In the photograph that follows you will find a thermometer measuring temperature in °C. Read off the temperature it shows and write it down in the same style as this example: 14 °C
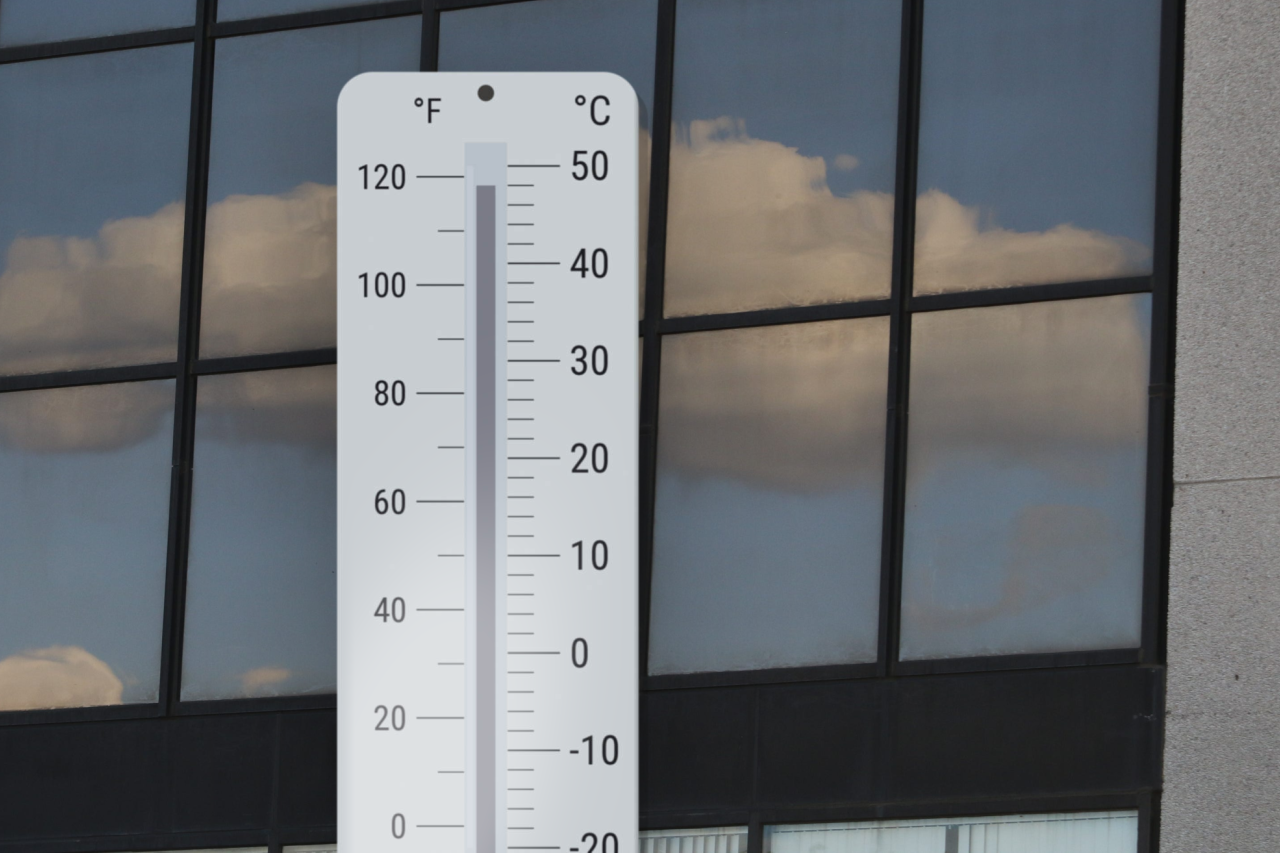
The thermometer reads 48 °C
